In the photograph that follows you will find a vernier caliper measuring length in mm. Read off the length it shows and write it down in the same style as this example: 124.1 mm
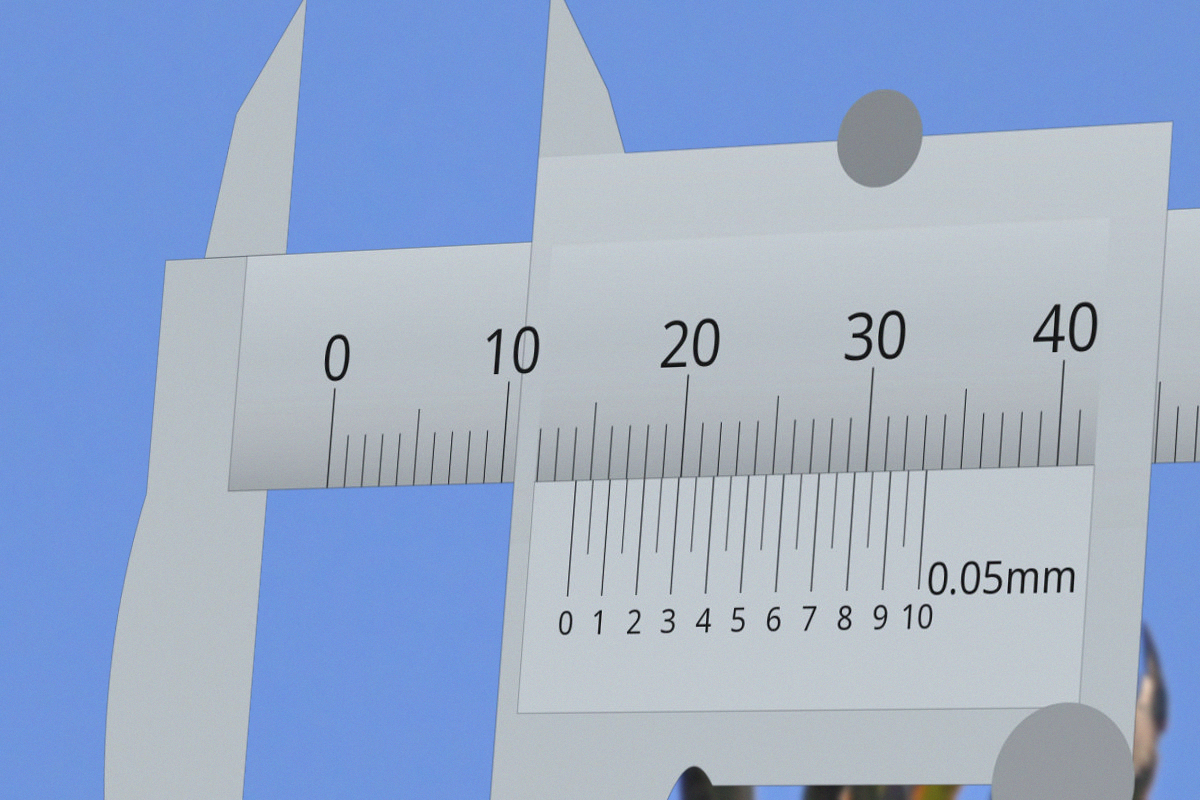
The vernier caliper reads 14.2 mm
